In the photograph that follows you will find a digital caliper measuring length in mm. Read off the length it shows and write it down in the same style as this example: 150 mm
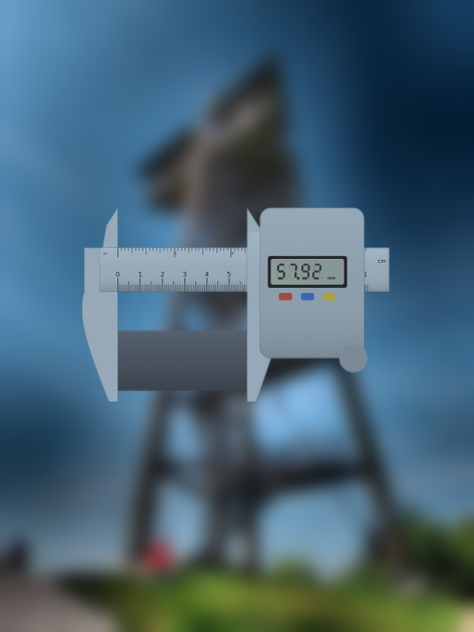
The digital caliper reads 57.92 mm
